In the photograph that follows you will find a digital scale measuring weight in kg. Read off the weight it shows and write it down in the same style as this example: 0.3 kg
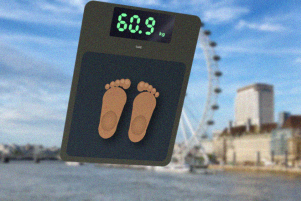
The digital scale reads 60.9 kg
